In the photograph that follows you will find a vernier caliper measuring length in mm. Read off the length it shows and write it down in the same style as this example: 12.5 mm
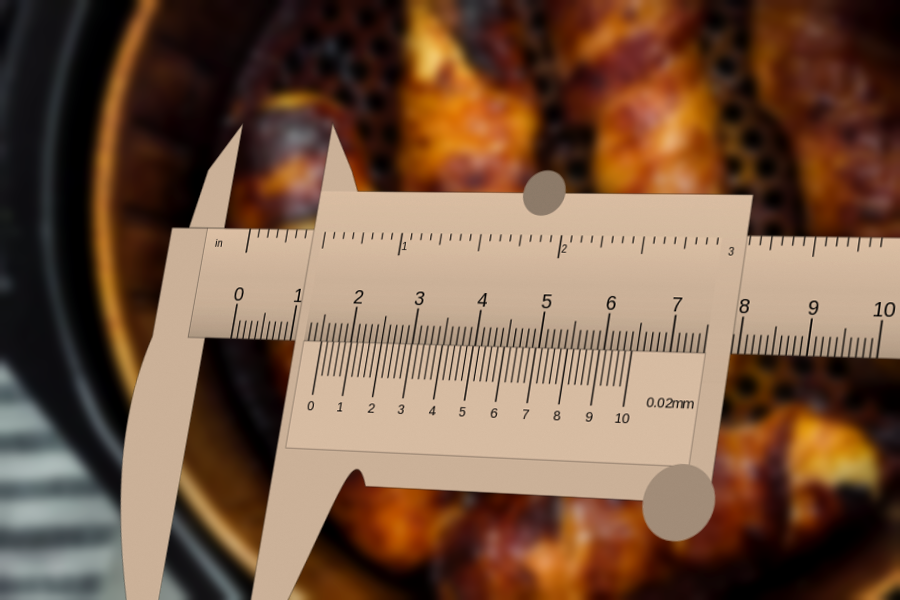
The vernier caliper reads 15.2 mm
